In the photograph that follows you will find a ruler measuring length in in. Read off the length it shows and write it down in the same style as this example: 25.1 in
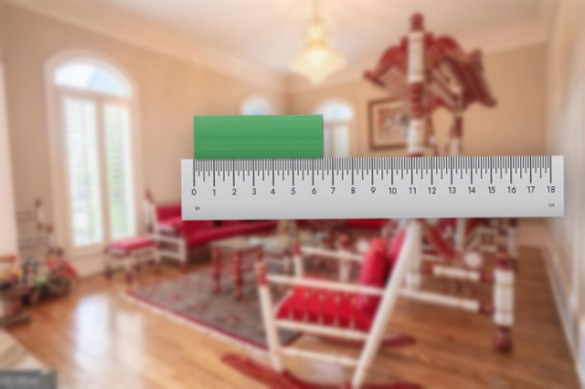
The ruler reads 6.5 in
